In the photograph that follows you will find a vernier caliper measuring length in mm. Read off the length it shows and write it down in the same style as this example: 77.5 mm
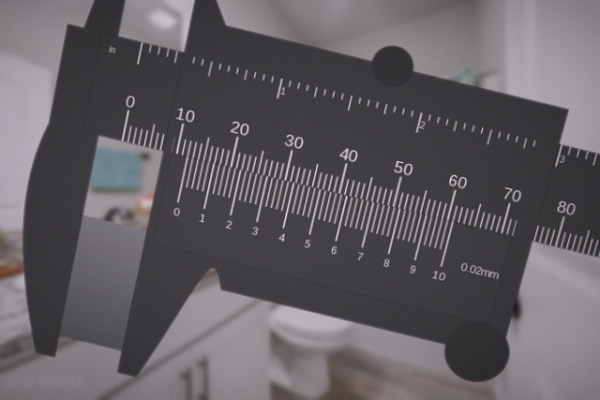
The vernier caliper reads 12.0 mm
